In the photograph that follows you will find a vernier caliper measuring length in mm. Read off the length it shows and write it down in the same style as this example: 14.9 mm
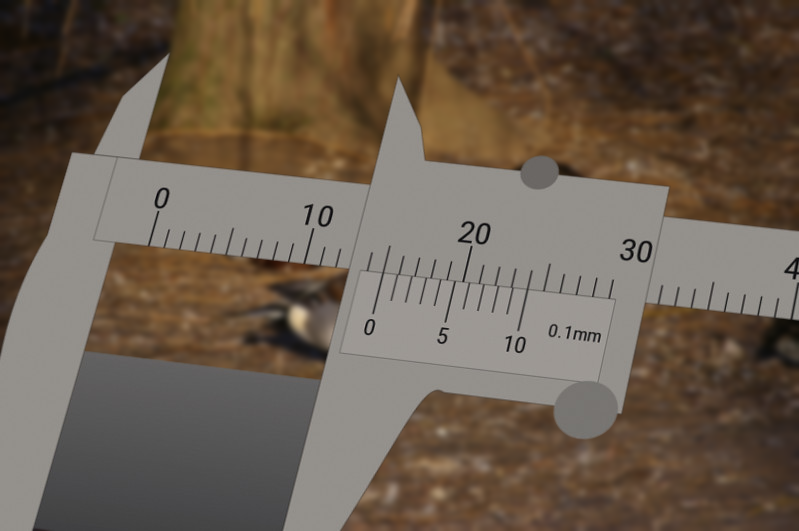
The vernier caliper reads 15.0 mm
